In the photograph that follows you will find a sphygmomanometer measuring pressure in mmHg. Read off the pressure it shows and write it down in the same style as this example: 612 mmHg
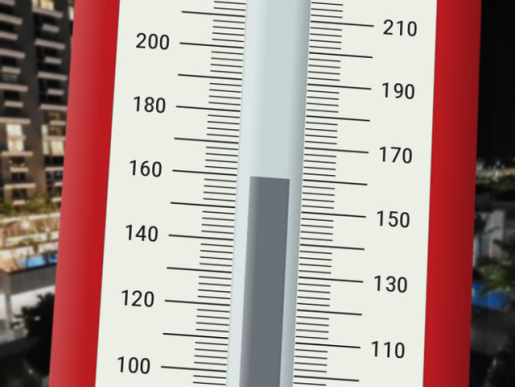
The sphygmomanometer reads 160 mmHg
